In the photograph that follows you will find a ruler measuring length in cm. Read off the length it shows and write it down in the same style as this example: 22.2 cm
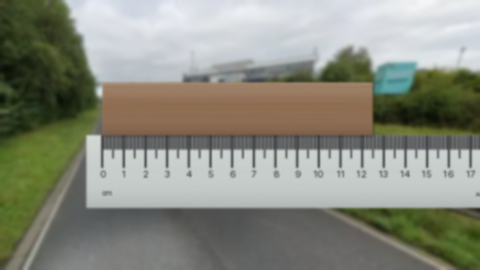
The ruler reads 12.5 cm
